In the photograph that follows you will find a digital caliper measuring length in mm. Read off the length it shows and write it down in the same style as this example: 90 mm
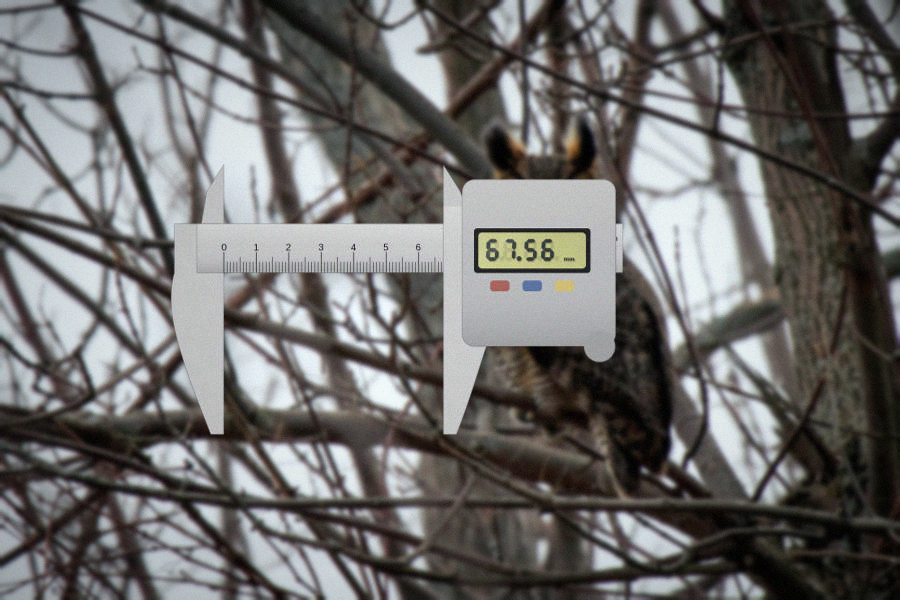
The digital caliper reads 67.56 mm
